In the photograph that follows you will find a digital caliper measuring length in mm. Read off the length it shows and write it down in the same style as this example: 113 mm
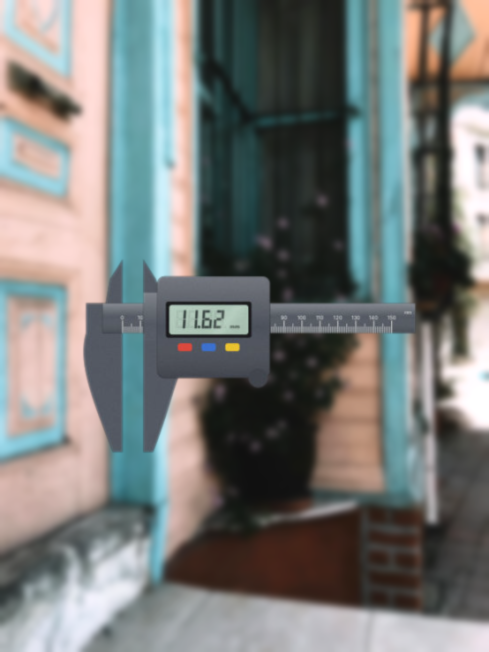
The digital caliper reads 11.62 mm
